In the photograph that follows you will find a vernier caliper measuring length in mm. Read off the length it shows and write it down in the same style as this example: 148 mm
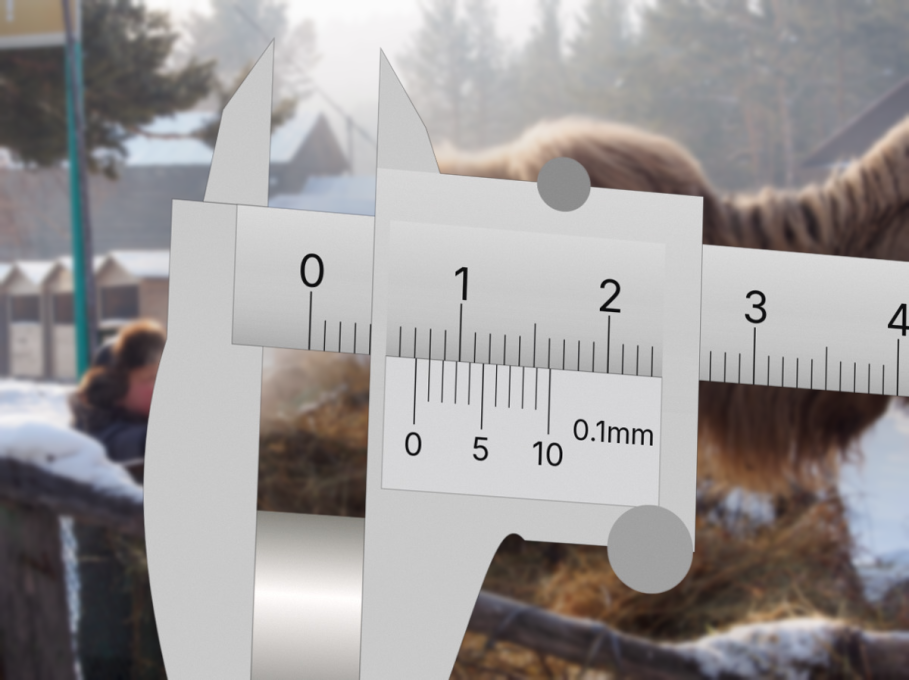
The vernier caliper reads 7.1 mm
